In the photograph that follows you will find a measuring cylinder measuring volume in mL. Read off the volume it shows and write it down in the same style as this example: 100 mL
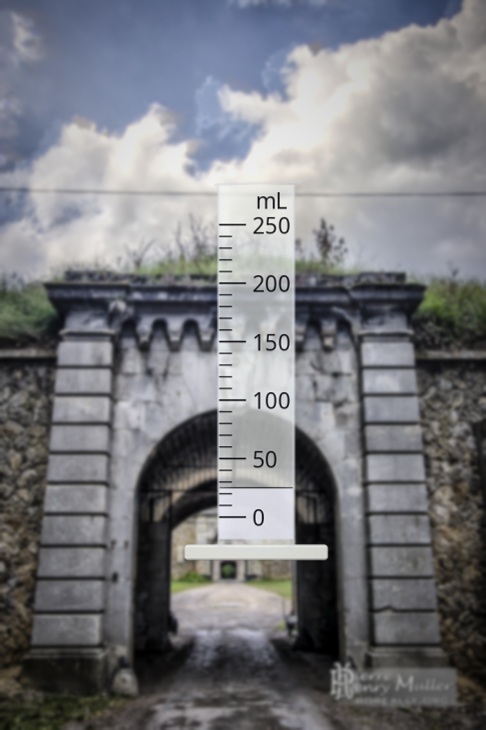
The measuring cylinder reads 25 mL
